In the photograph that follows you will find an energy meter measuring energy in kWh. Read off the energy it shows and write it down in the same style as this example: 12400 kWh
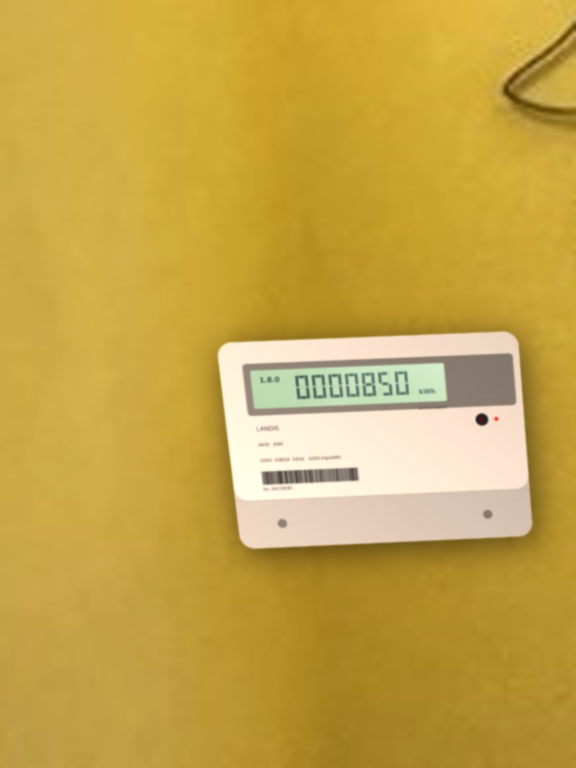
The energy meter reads 850 kWh
